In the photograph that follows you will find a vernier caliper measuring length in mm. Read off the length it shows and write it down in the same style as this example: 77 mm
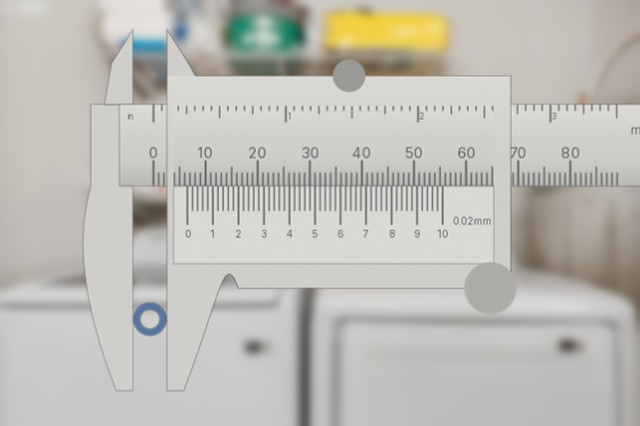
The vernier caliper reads 6.5 mm
